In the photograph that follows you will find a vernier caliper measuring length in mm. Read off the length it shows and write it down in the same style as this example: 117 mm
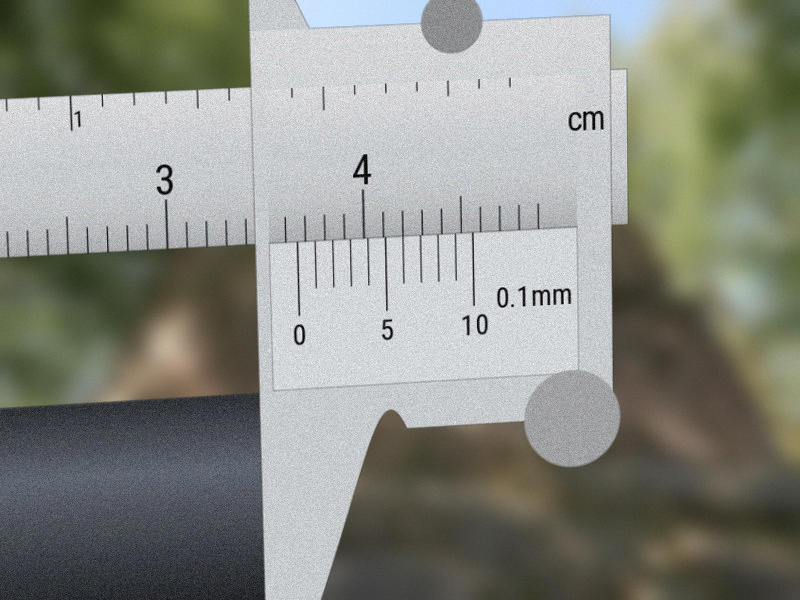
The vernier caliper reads 36.6 mm
